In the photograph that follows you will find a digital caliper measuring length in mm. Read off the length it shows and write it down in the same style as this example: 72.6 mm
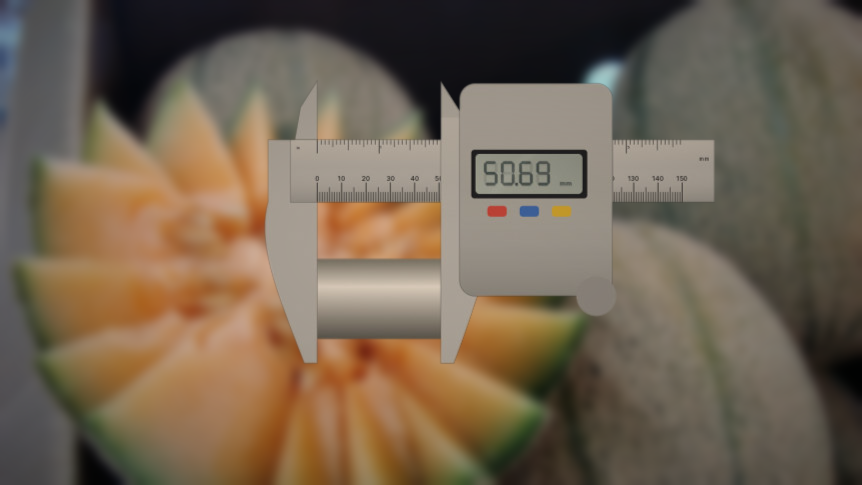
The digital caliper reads 50.69 mm
